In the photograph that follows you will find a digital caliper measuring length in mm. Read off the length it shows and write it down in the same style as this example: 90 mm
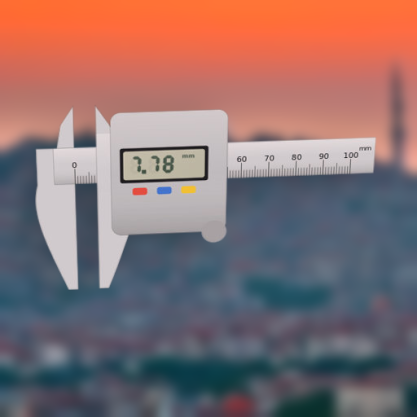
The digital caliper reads 7.78 mm
